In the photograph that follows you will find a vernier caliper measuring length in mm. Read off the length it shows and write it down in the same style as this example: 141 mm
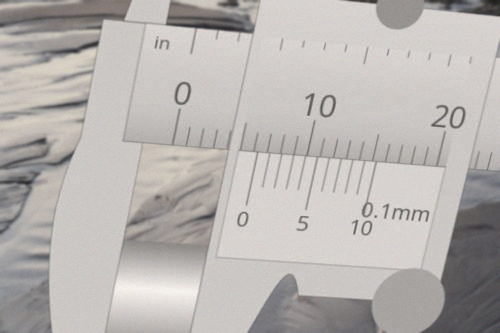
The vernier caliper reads 6.3 mm
